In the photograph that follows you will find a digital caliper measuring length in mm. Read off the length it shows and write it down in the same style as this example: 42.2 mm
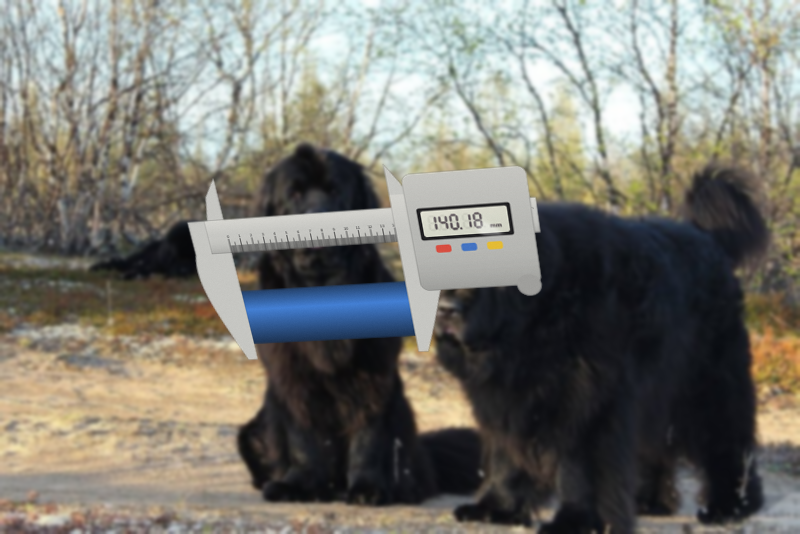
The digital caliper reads 140.18 mm
